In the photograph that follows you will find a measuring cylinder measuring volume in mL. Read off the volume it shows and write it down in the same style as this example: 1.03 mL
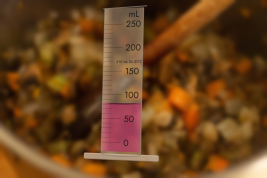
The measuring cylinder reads 80 mL
